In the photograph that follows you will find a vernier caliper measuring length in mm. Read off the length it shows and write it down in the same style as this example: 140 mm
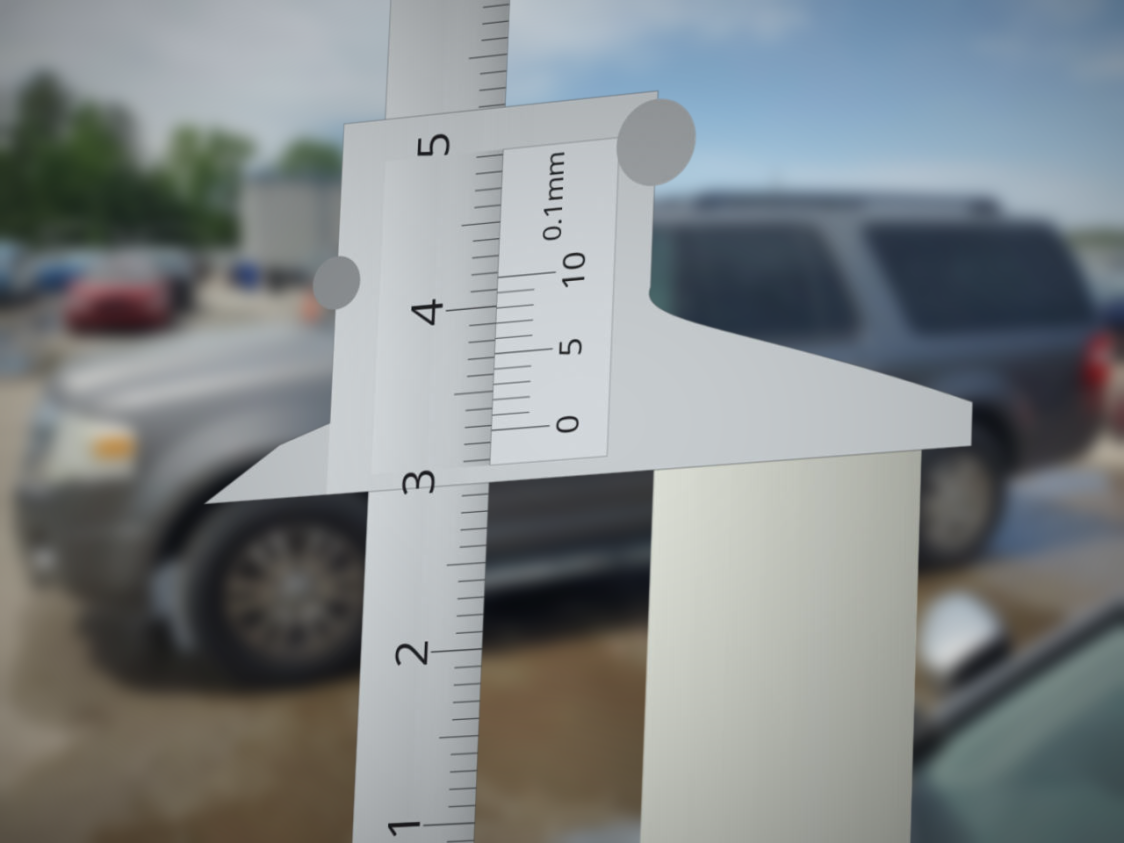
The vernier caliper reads 32.7 mm
